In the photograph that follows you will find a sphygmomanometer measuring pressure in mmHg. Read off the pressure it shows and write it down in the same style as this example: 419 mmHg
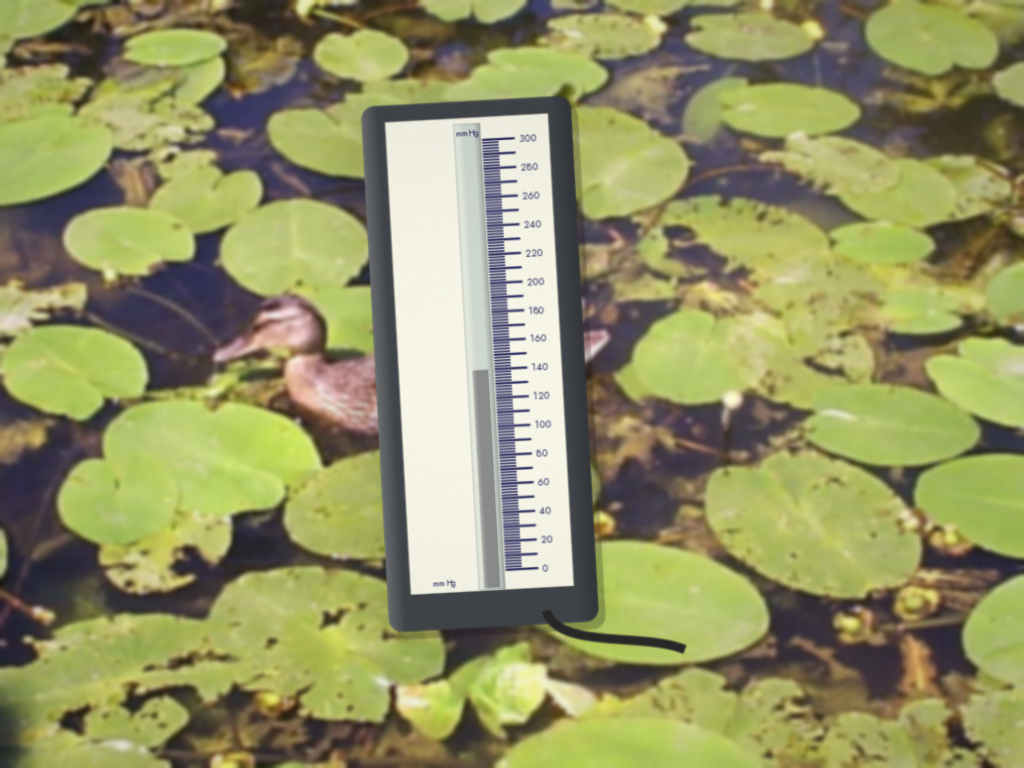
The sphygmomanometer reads 140 mmHg
